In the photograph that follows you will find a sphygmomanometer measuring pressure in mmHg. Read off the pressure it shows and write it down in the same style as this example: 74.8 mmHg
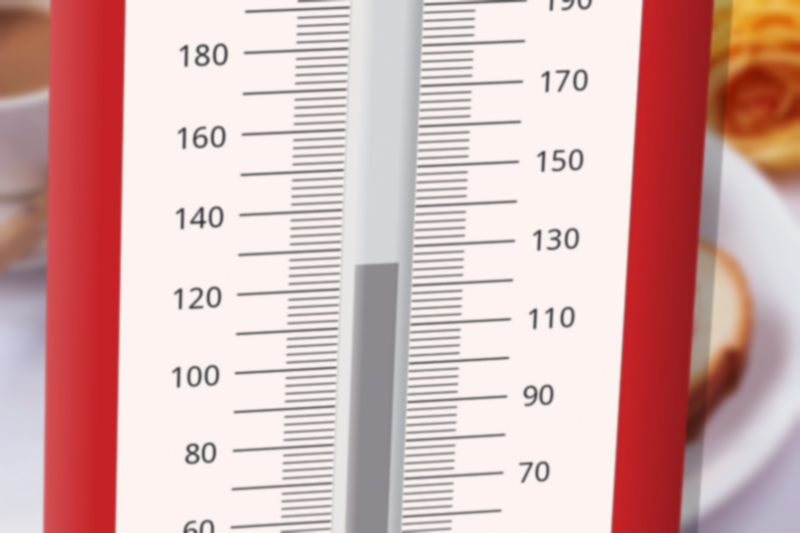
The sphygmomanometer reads 126 mmHg
